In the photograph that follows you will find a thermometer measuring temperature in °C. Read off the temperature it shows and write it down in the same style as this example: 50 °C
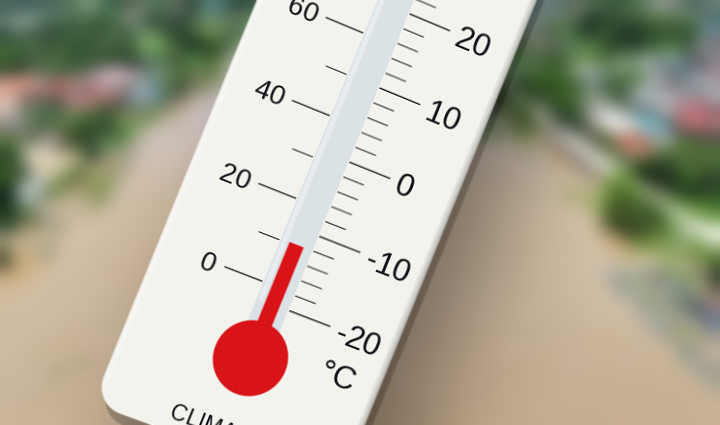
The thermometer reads -12 °C
